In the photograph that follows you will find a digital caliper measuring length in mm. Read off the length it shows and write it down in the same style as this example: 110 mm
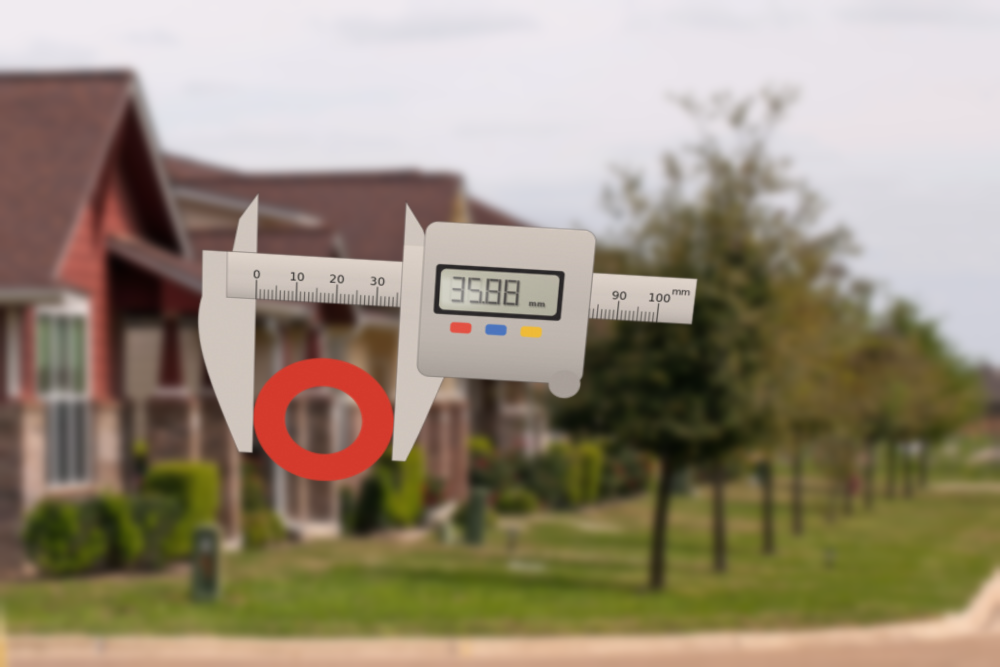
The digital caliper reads 35.88 mm
